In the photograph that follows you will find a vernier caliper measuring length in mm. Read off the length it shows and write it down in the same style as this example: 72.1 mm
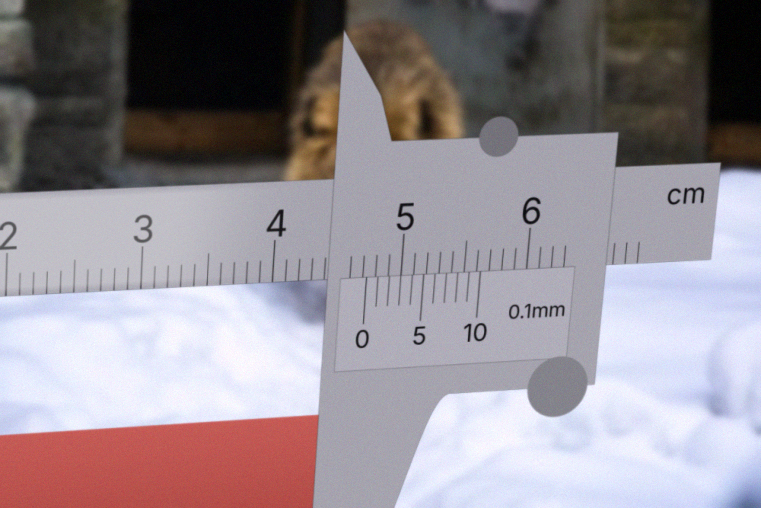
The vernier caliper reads 47.3 mm
